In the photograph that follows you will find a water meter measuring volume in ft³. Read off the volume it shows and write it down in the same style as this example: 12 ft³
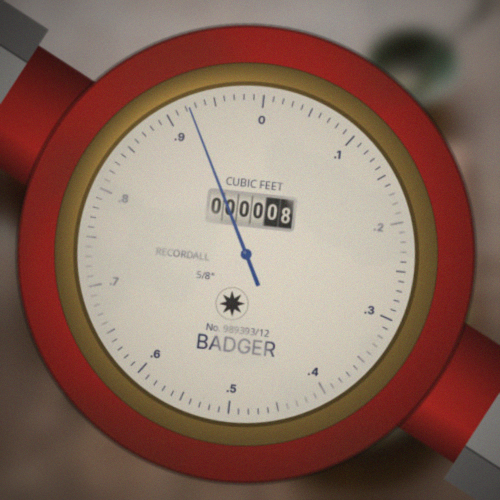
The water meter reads 7.92 ft³
